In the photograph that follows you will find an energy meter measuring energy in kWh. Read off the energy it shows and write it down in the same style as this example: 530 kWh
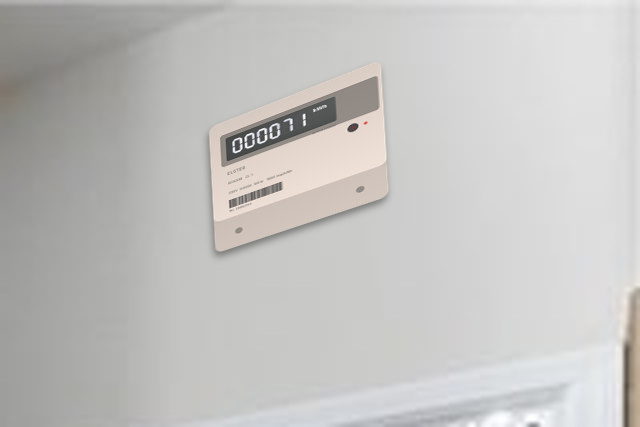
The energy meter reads 71 kWh
